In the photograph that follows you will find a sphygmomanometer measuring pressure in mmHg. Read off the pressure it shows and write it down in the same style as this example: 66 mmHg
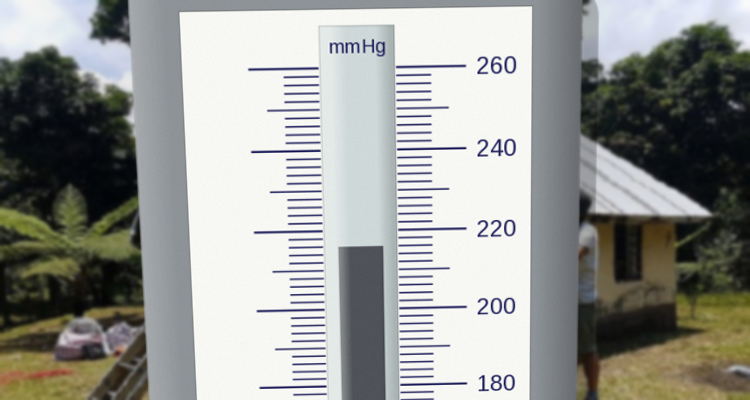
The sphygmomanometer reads 216 mmHg
